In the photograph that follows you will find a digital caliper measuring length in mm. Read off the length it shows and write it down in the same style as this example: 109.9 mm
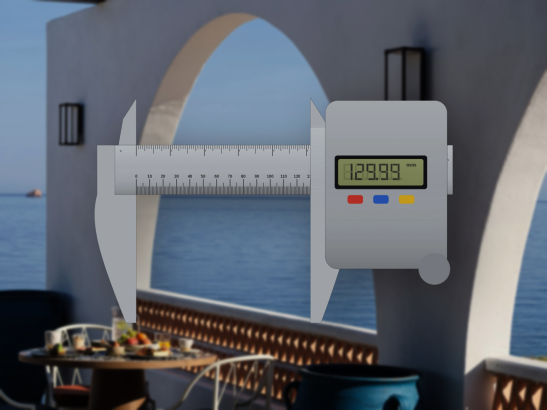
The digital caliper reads 129.99 mm
